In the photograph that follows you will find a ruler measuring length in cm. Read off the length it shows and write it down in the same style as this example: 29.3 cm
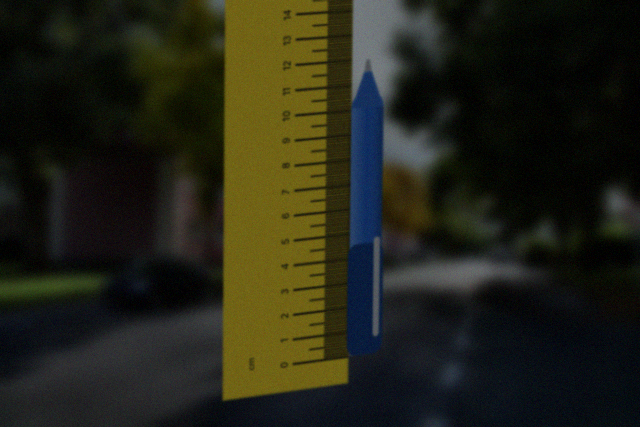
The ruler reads 12 cm
